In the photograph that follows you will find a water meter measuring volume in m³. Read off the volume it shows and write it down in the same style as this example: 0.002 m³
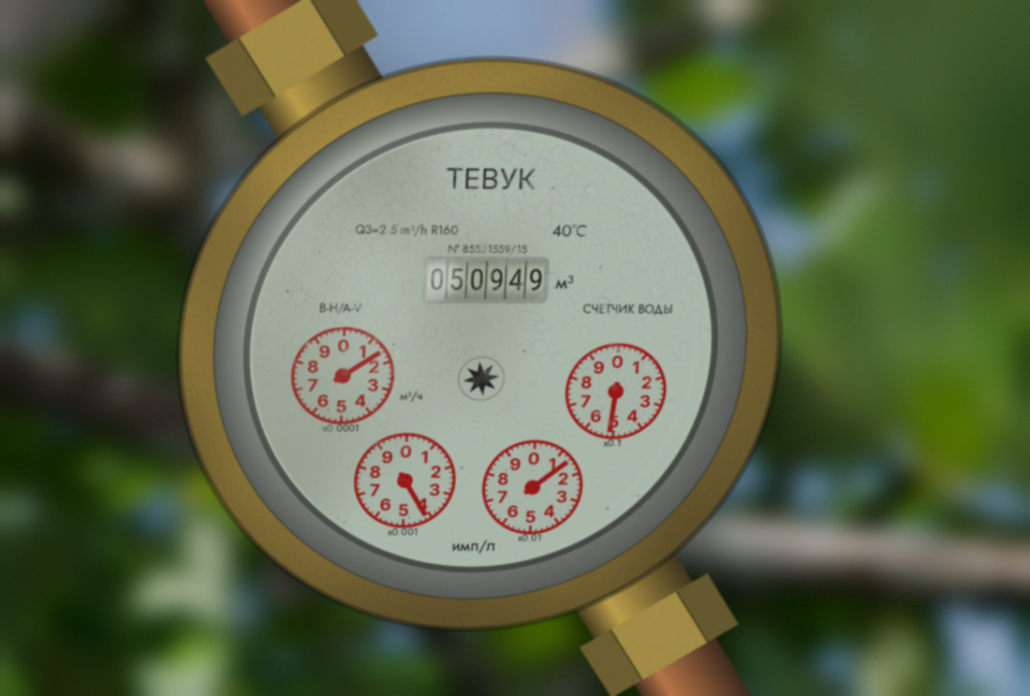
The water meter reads 50949.5141 m³
